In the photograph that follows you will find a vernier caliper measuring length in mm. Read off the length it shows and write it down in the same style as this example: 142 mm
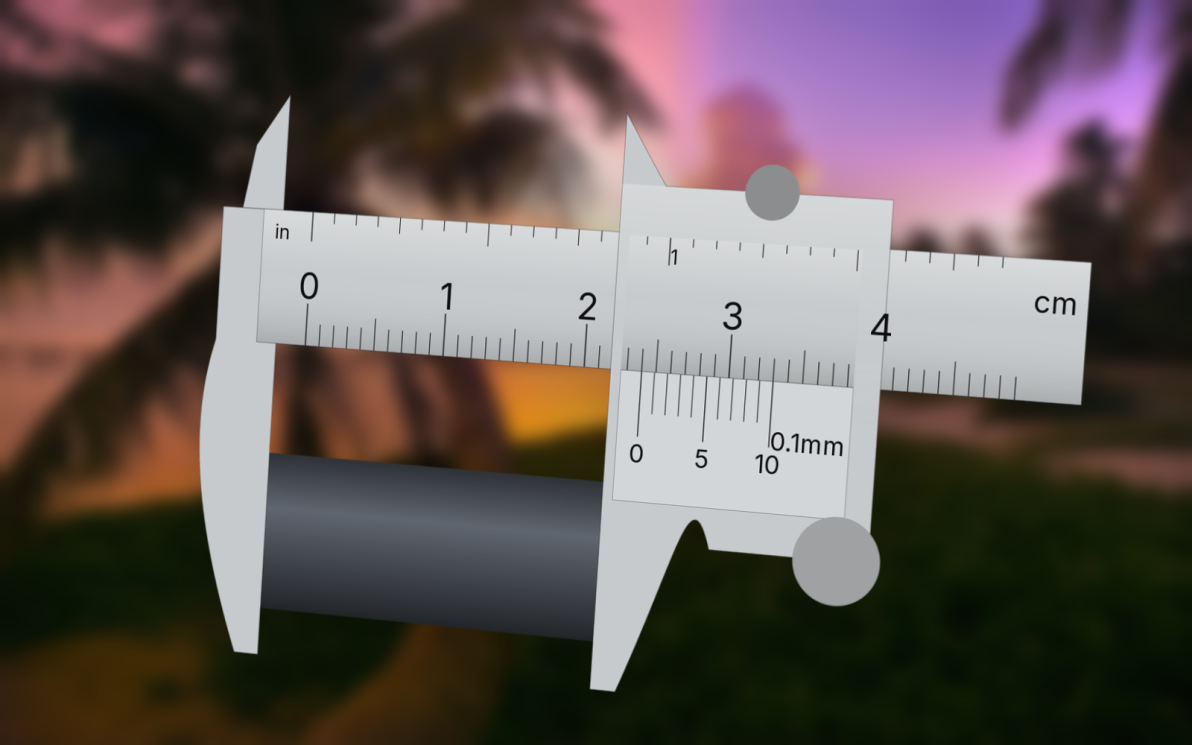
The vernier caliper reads 24.0 mm
